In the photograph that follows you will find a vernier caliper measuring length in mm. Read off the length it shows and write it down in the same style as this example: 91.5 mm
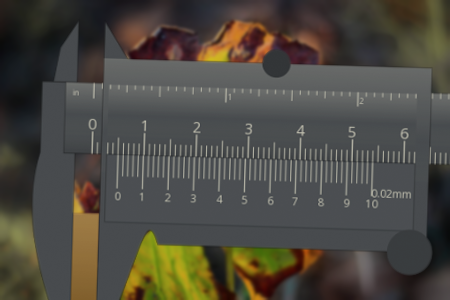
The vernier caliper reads 5.0 mm
